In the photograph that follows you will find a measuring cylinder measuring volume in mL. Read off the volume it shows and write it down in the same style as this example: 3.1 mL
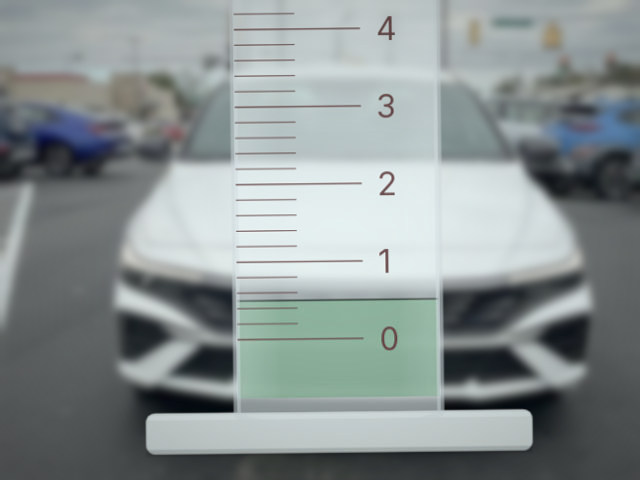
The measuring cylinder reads 0.5 mL
